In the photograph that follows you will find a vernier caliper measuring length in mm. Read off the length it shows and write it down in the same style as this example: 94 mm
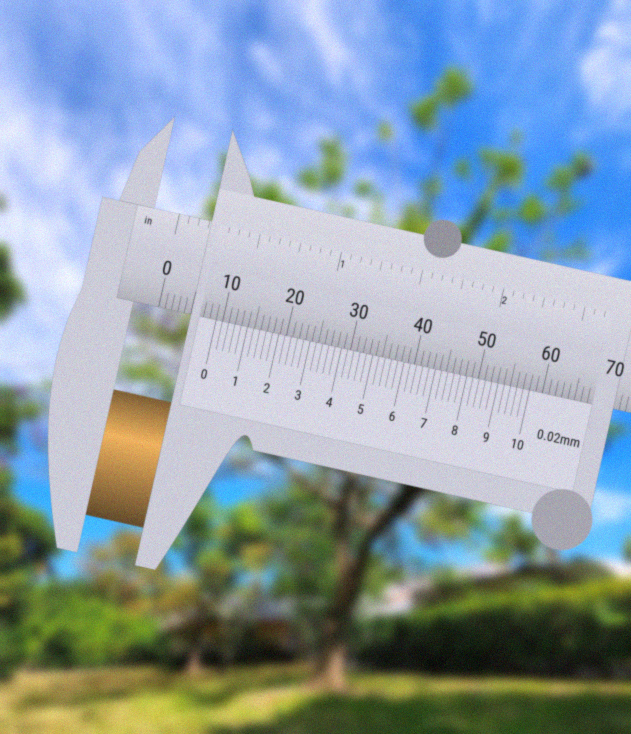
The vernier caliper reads 9.0 mm
